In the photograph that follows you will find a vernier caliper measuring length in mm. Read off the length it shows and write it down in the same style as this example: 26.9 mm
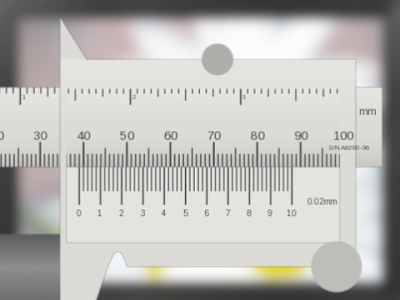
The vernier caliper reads 39.0 mm
